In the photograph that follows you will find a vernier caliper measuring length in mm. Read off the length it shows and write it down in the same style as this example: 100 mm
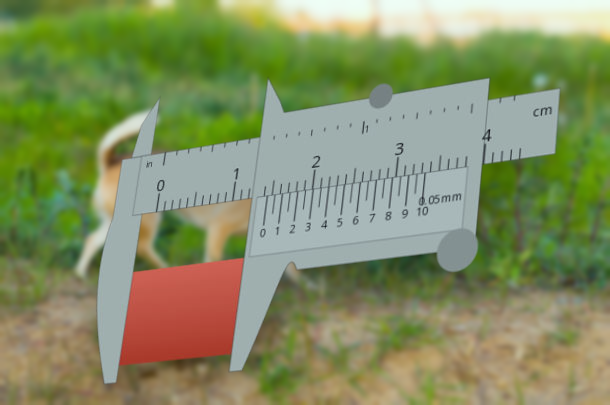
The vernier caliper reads 14.4 mm
